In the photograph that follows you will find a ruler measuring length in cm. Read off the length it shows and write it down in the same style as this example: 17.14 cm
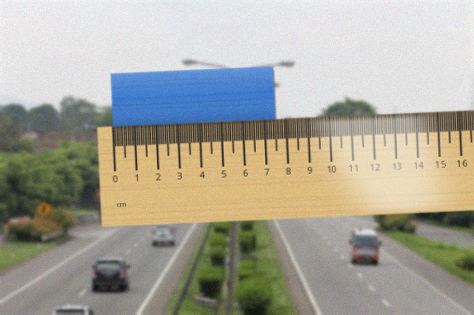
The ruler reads 7.5 cm
